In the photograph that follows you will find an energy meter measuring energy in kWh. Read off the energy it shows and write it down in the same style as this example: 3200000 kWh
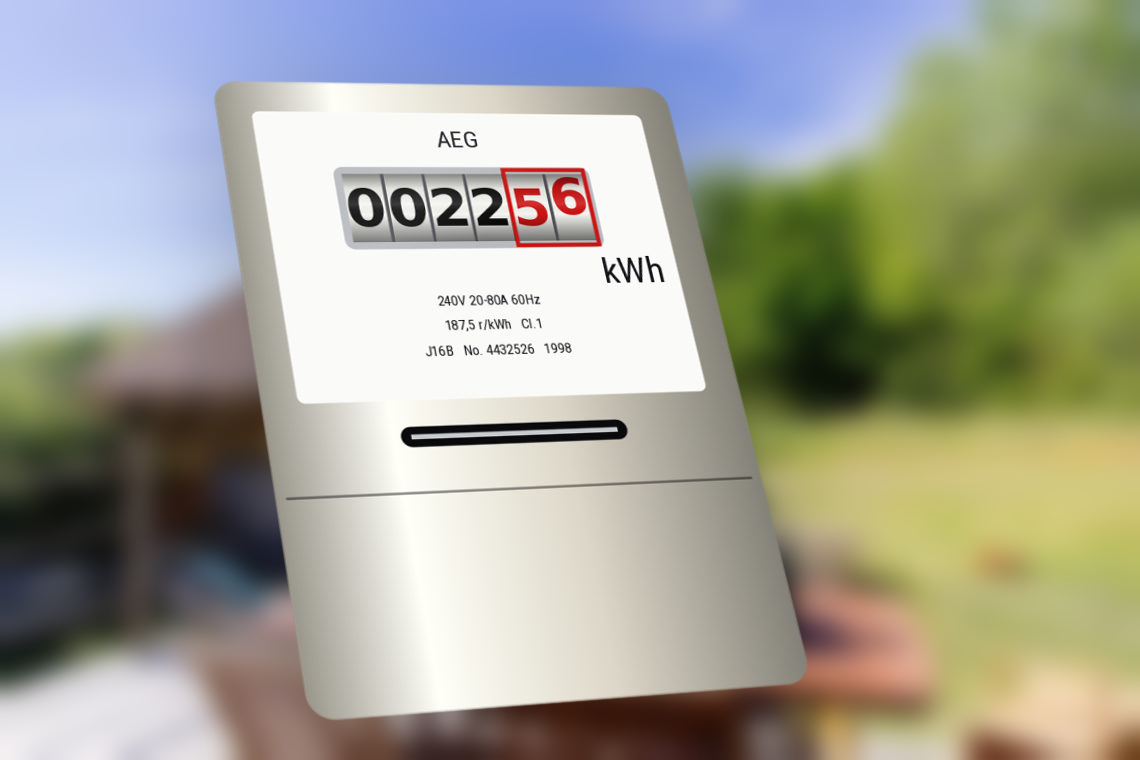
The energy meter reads 22.56 kWh
